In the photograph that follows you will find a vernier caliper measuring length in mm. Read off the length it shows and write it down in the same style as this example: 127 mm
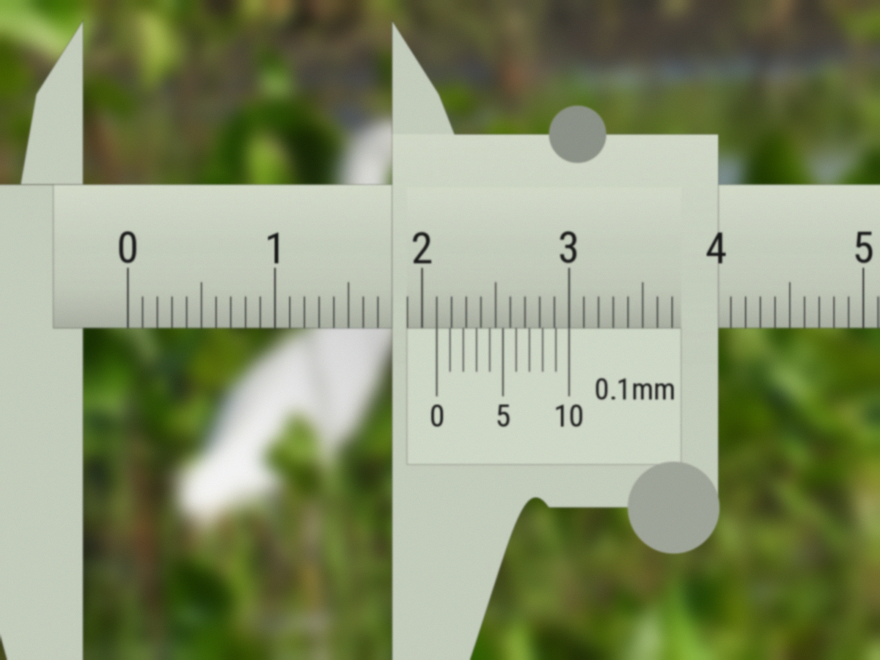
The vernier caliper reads 21.0 mm
